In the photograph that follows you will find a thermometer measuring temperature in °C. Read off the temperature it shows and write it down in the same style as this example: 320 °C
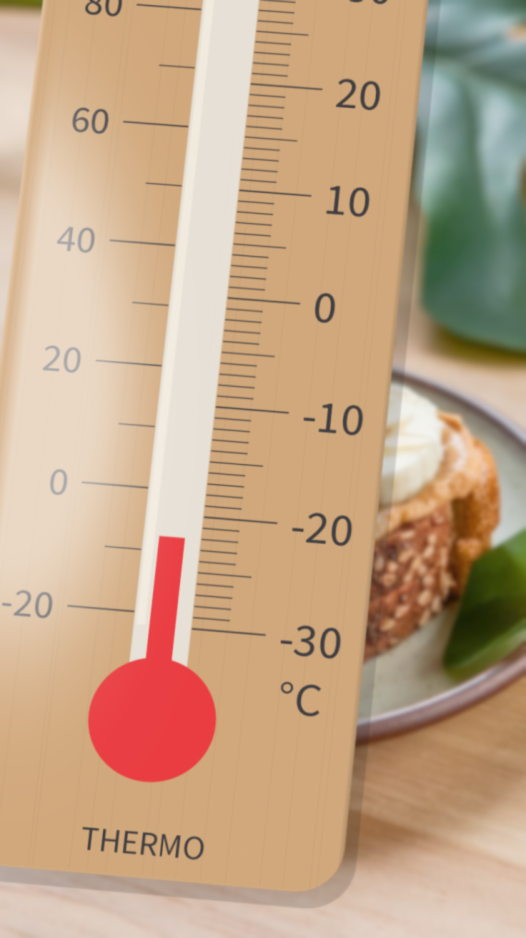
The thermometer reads -22 °C
